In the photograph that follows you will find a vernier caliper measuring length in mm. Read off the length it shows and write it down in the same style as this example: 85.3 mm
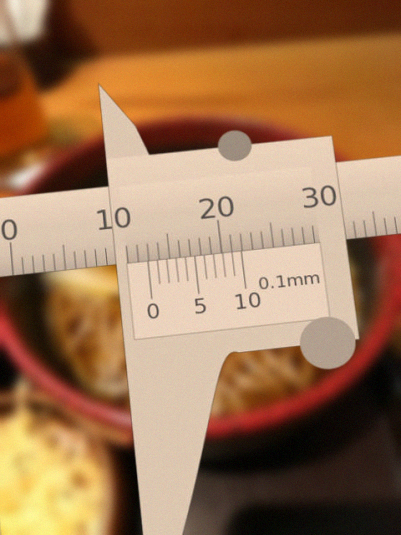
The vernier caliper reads 12.9 mm
